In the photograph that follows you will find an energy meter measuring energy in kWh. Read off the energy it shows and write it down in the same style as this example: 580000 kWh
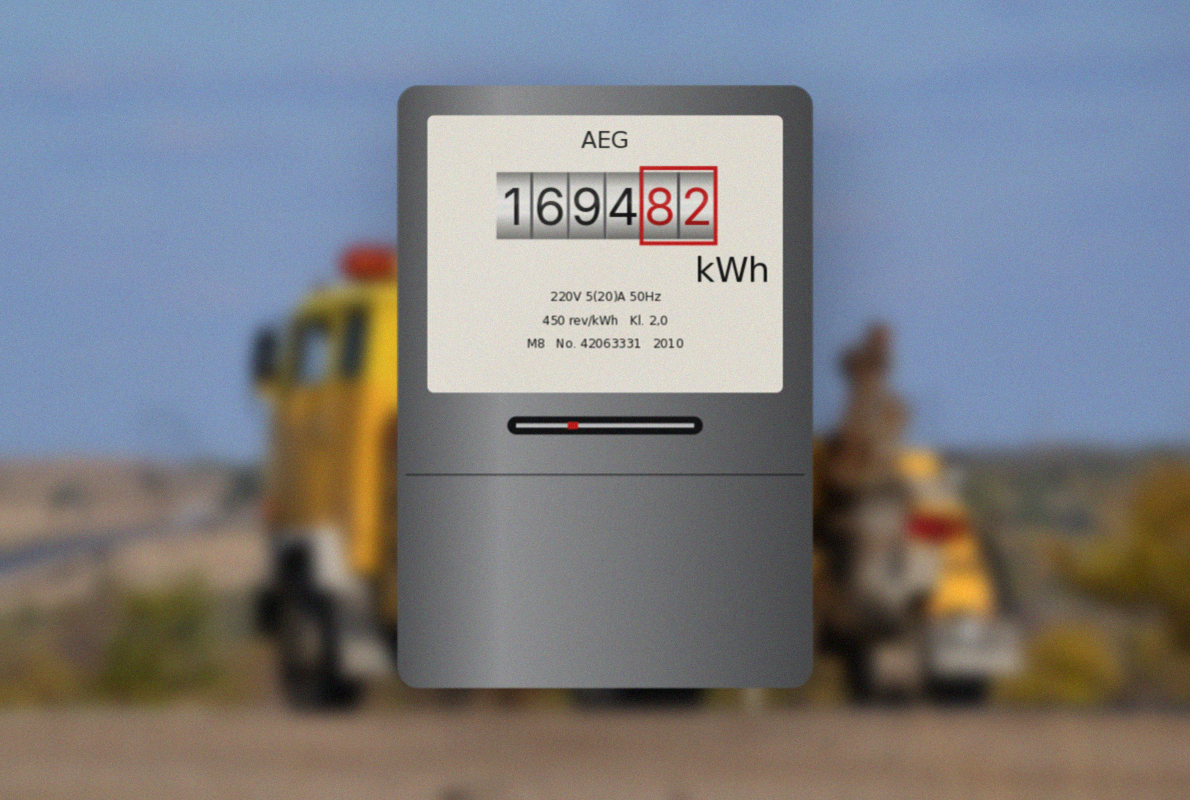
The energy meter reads 1694.82 kWh
